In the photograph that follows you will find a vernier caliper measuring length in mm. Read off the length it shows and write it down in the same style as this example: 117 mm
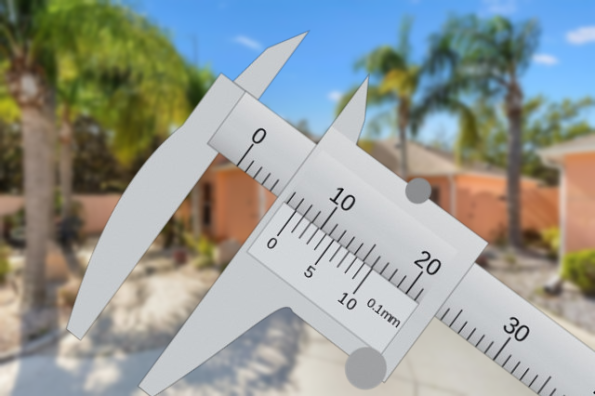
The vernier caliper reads 7.1 mm
